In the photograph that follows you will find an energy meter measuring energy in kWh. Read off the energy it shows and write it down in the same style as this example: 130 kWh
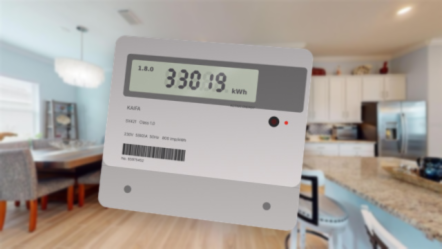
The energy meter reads 33019 kWh
